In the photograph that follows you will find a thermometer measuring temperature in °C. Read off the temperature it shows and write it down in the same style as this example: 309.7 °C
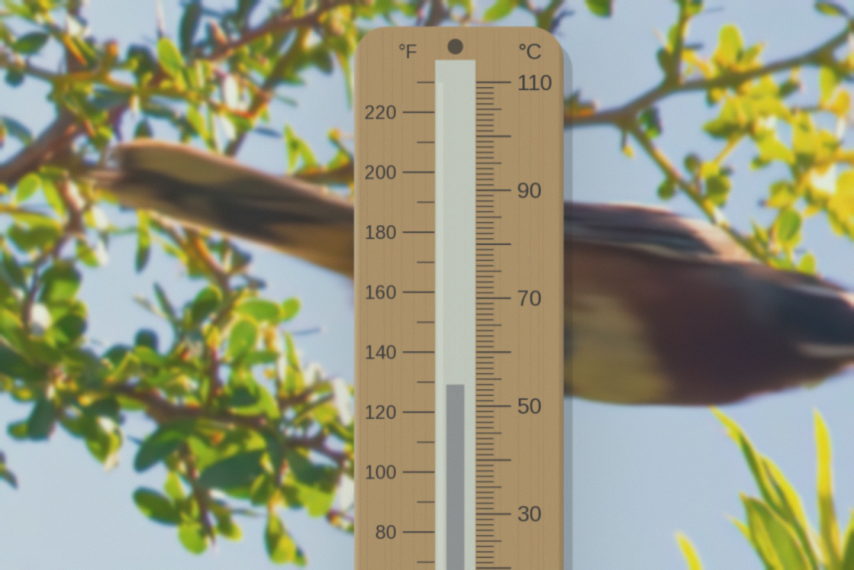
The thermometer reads 54 °C
